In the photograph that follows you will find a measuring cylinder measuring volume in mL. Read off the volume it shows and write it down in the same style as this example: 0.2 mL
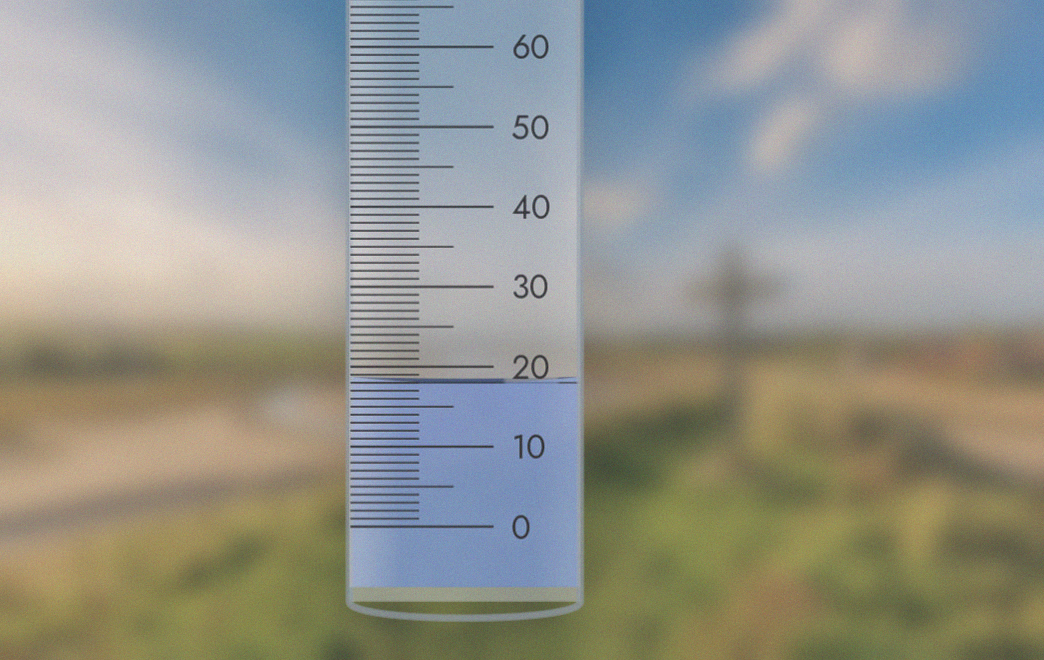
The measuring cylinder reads 18 mL
